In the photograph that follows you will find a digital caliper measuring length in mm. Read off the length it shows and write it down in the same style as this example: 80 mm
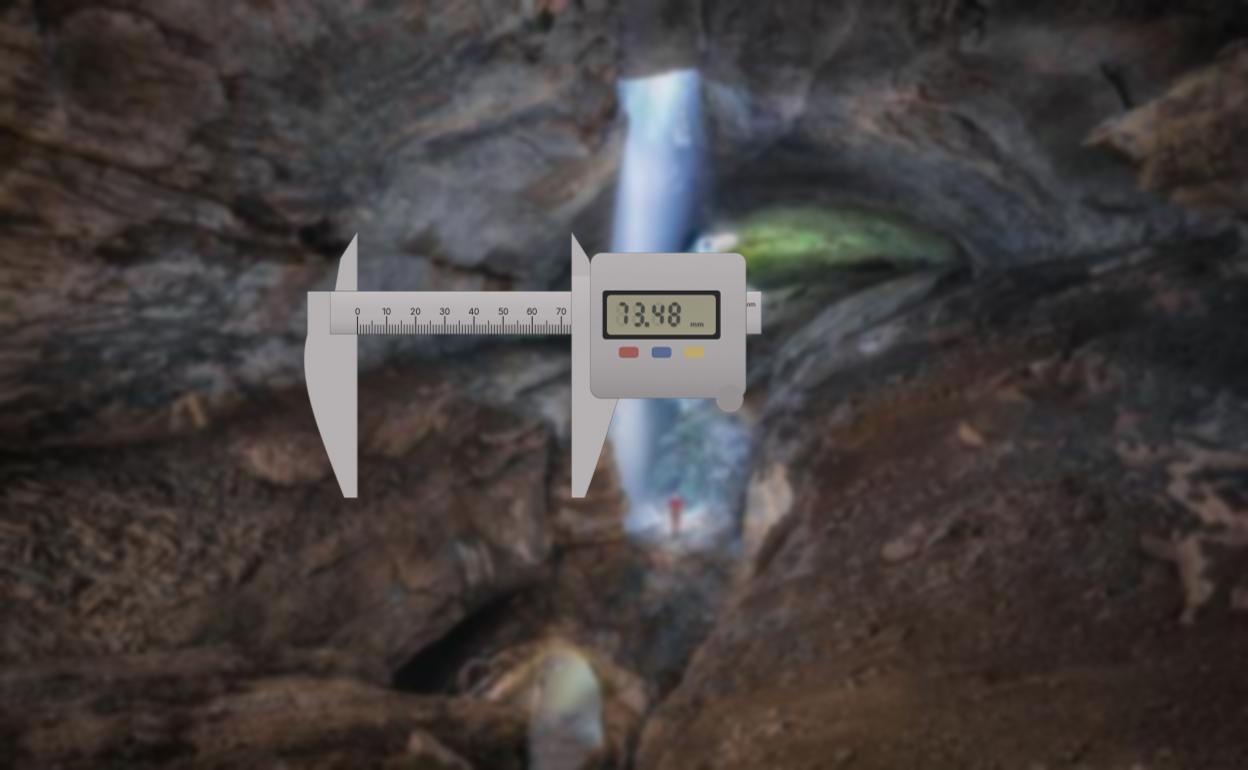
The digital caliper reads 73.48 mm
